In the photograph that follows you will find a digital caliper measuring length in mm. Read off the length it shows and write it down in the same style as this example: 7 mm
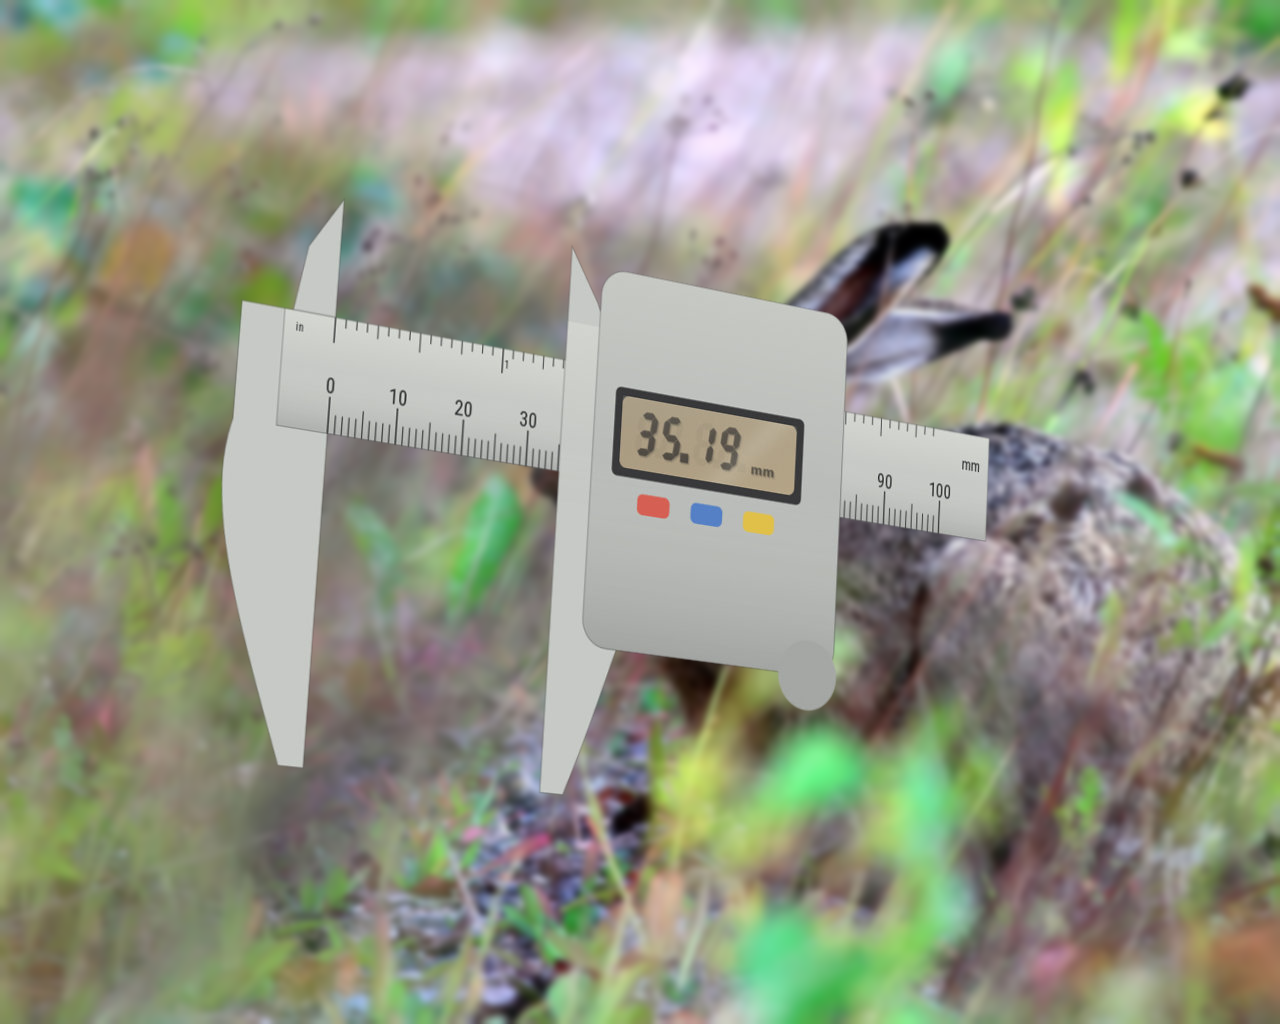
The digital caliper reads 35.19 mm
